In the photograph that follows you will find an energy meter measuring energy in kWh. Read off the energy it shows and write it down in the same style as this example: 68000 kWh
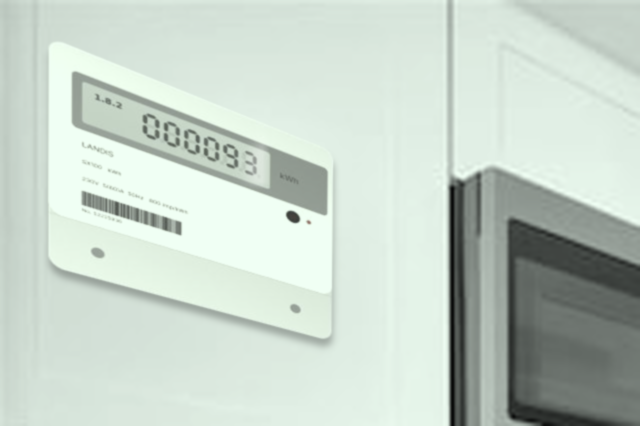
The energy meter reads 93 kWh
